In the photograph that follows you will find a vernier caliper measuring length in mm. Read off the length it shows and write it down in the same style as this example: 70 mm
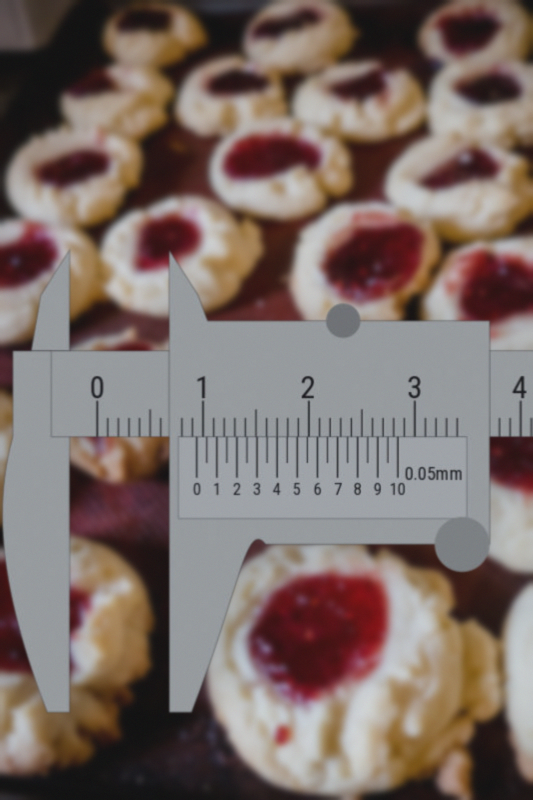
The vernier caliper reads 9.4 mm
